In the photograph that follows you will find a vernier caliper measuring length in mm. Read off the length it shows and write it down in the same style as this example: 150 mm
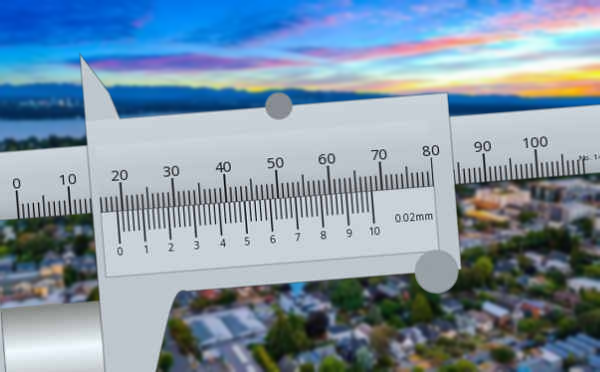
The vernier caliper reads 19.0 mm
